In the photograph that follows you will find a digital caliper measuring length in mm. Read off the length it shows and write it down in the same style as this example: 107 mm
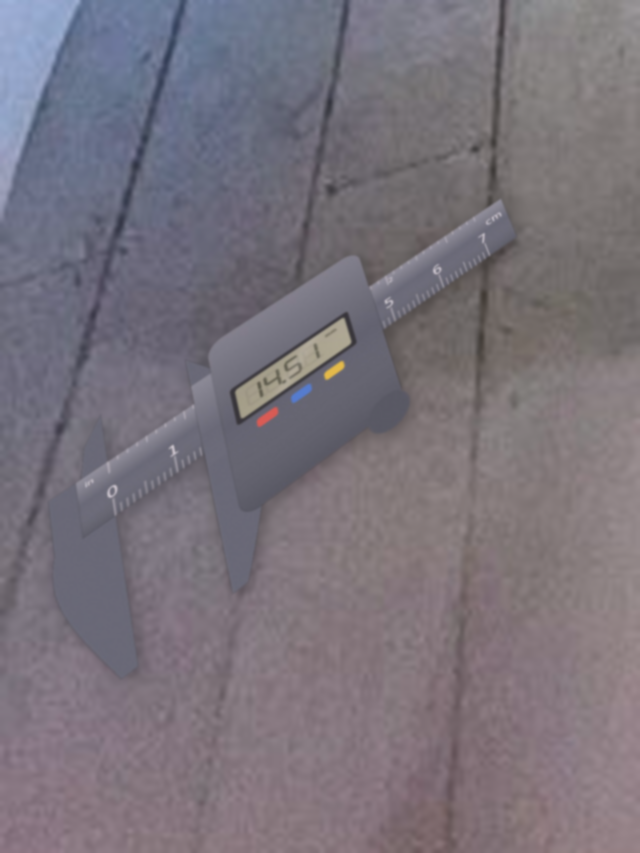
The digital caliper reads 14.51 mm
